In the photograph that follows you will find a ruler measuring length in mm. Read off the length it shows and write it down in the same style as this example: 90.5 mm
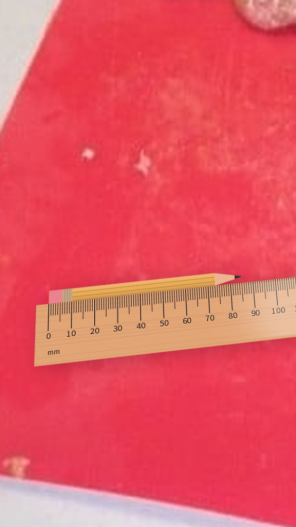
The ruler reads 85 mm
